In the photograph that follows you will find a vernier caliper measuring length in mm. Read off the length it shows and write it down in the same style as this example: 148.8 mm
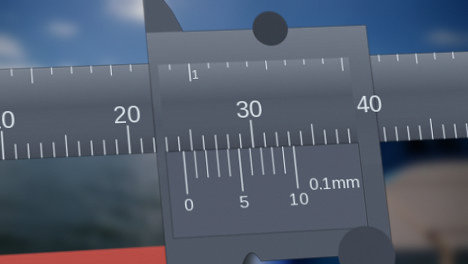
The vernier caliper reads 24.3 mm
